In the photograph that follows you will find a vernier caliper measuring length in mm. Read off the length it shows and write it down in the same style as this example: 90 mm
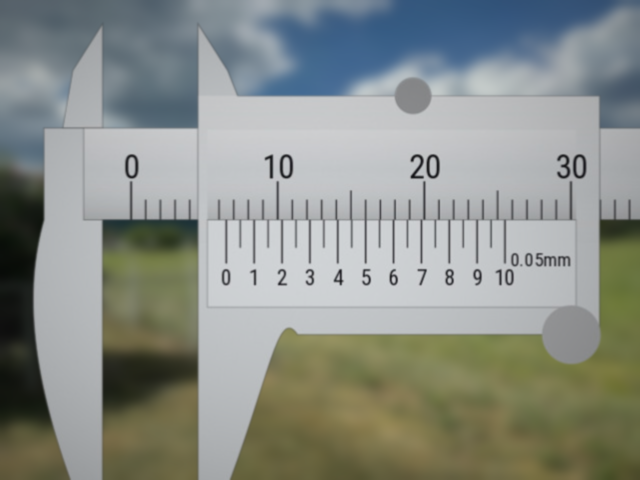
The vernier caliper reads 6.5 mm
